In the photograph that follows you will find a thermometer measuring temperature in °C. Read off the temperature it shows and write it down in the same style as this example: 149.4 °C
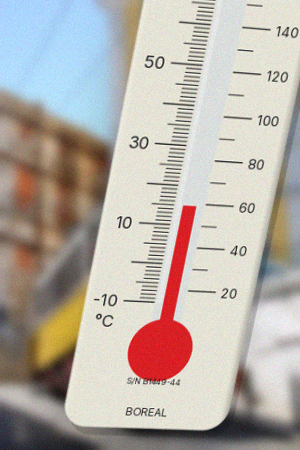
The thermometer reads 15 °C
